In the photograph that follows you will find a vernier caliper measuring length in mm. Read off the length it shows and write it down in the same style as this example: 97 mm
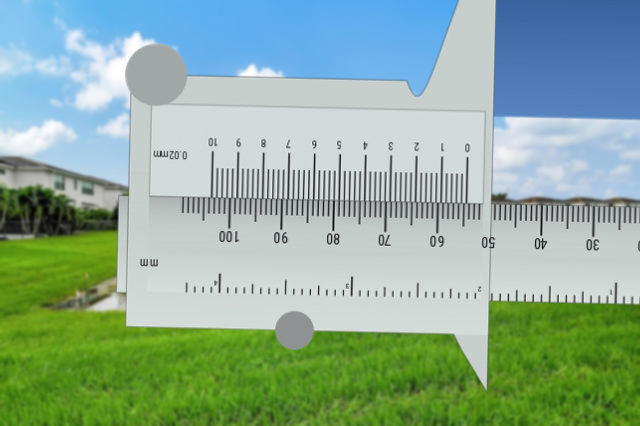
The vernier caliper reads 54.5 mm
